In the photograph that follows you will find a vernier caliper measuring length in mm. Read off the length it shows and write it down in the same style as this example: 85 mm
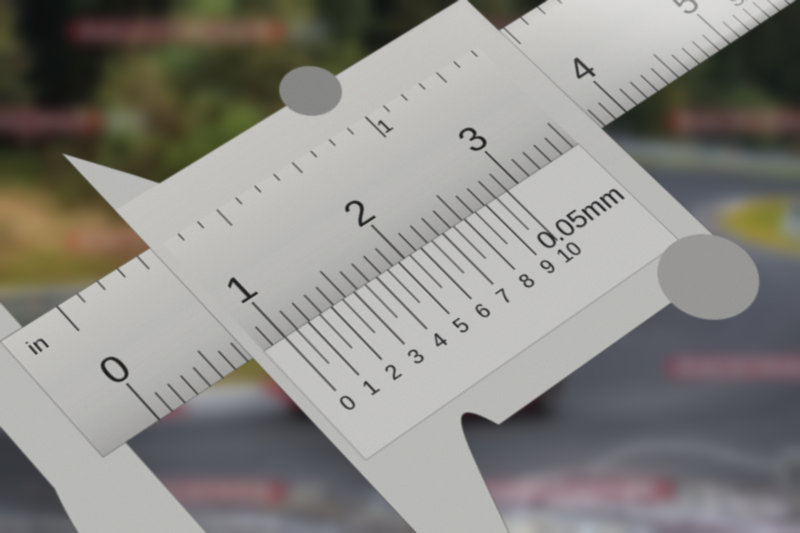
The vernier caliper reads 10.0 mm
